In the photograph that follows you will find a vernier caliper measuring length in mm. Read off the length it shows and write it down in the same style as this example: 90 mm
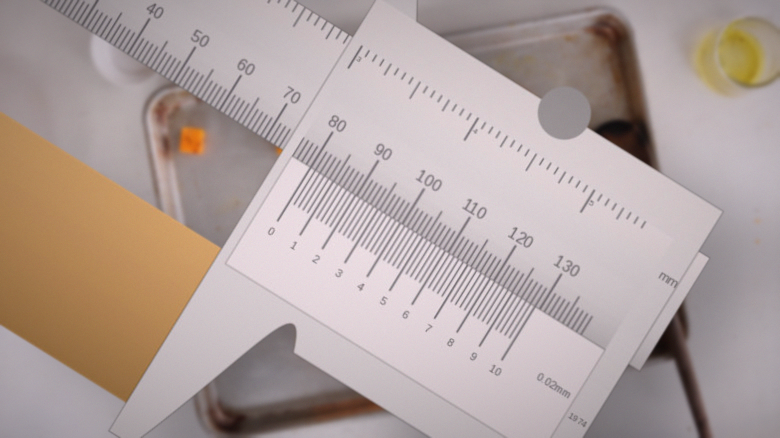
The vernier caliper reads 80.0 mm
